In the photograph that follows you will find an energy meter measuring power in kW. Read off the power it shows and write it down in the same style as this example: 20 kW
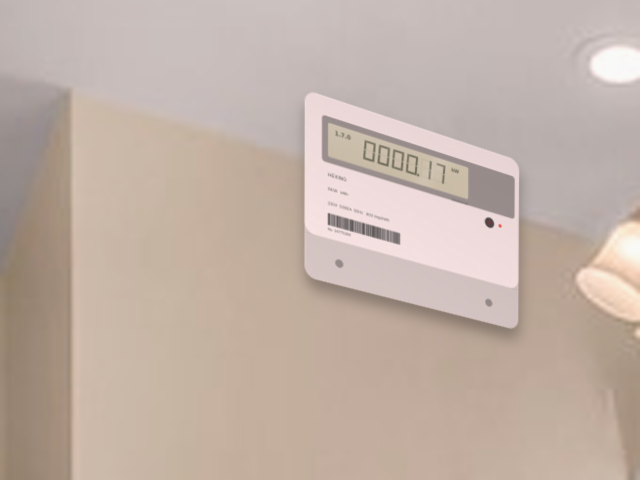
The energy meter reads 0.17 kW
